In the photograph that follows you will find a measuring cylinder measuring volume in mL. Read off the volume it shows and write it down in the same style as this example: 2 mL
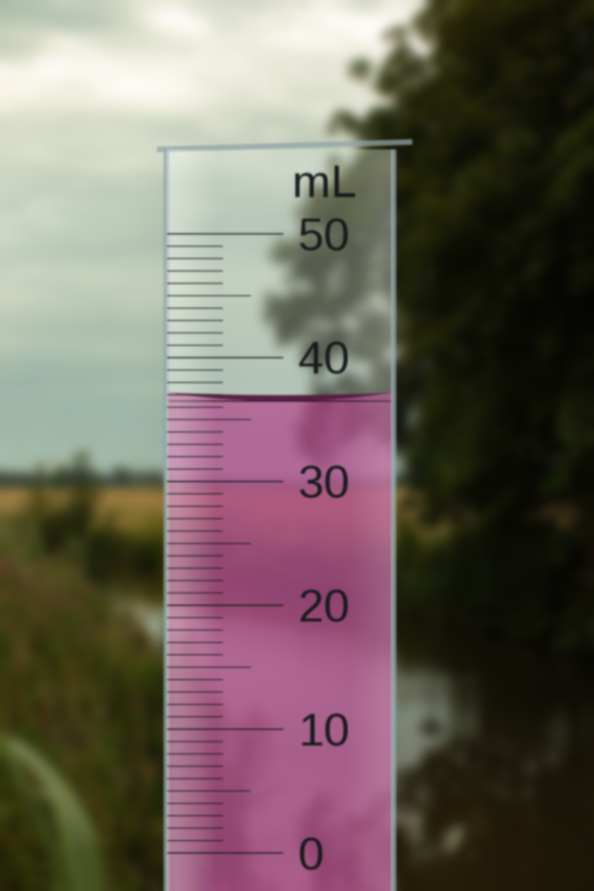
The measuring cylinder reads 36.5 mL
